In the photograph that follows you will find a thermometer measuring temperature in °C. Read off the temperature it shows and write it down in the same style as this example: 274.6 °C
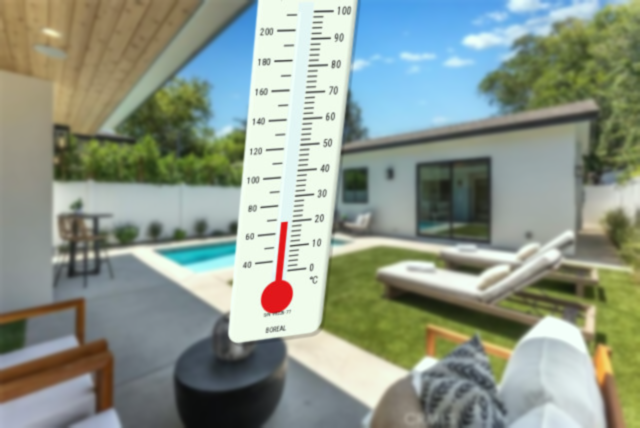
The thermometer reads 20 °C
